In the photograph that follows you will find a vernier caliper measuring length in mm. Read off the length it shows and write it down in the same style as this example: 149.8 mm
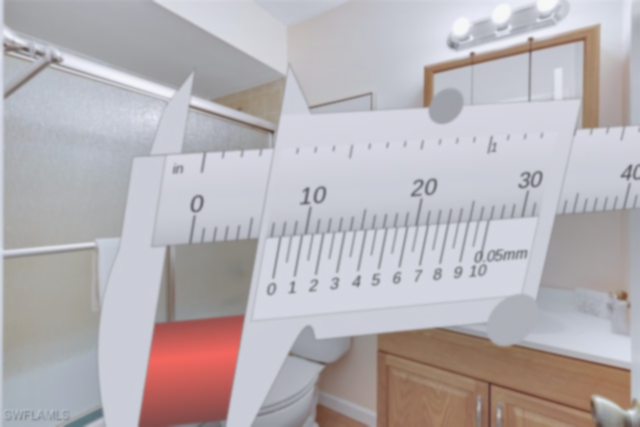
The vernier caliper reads 7.8 mm
